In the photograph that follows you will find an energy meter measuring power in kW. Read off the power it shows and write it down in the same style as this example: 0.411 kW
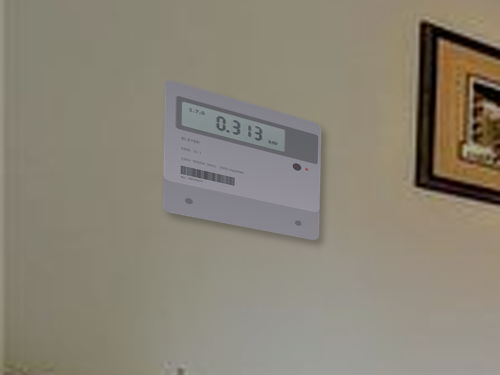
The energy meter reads 0.313 kW
